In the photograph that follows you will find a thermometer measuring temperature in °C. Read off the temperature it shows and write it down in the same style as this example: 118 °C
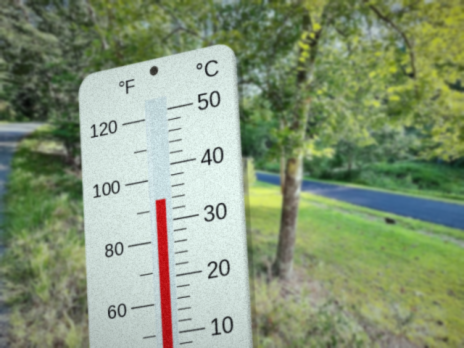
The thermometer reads 34 °C
